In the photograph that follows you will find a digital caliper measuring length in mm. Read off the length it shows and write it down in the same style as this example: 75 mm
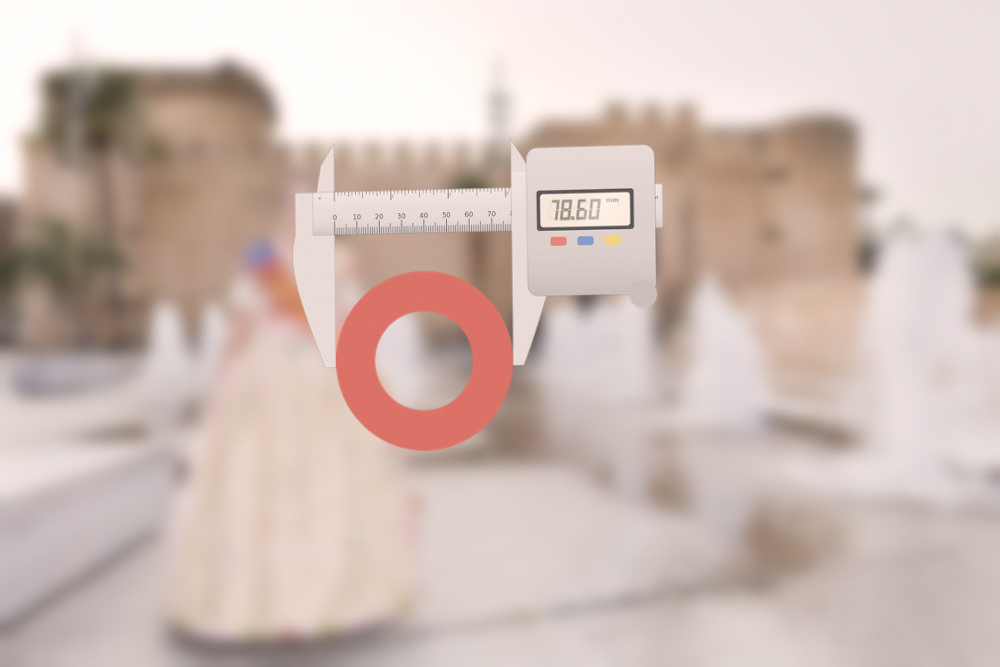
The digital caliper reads 78.60 mm
